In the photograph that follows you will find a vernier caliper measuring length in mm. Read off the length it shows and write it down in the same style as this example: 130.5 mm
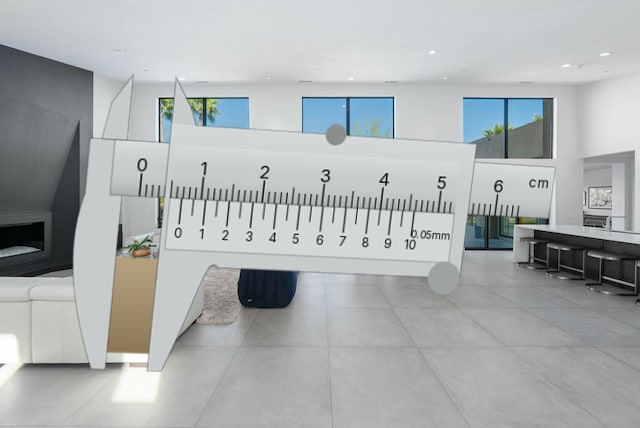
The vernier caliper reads 6.8 mm
